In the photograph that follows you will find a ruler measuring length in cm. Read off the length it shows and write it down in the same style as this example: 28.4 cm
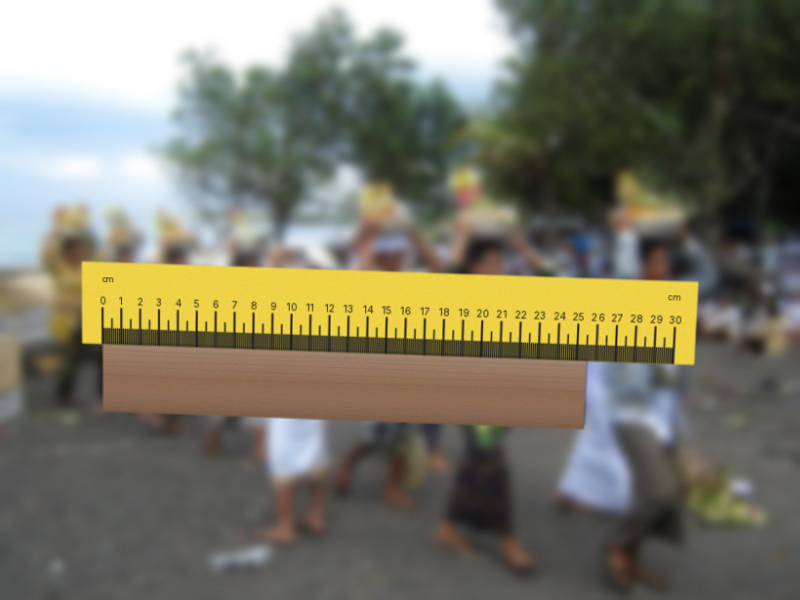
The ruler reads 25.5 cm
